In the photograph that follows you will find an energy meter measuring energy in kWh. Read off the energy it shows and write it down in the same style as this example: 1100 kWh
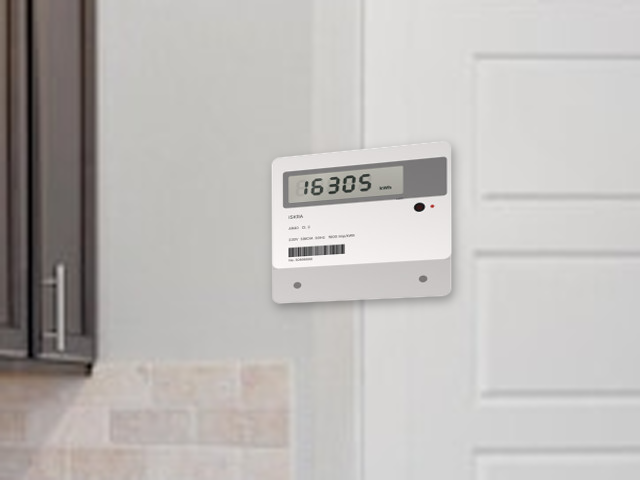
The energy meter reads 16305 kWh
